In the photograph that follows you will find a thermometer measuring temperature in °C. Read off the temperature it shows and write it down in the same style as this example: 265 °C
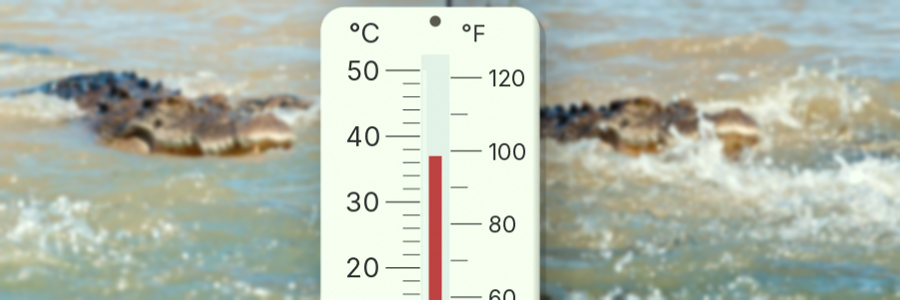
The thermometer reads 37 °C
